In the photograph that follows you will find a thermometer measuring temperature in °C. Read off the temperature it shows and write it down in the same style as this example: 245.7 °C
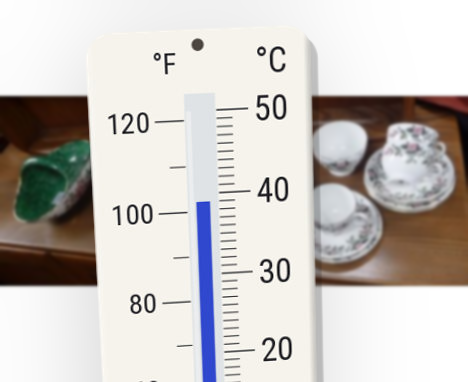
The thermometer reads 39 °C
